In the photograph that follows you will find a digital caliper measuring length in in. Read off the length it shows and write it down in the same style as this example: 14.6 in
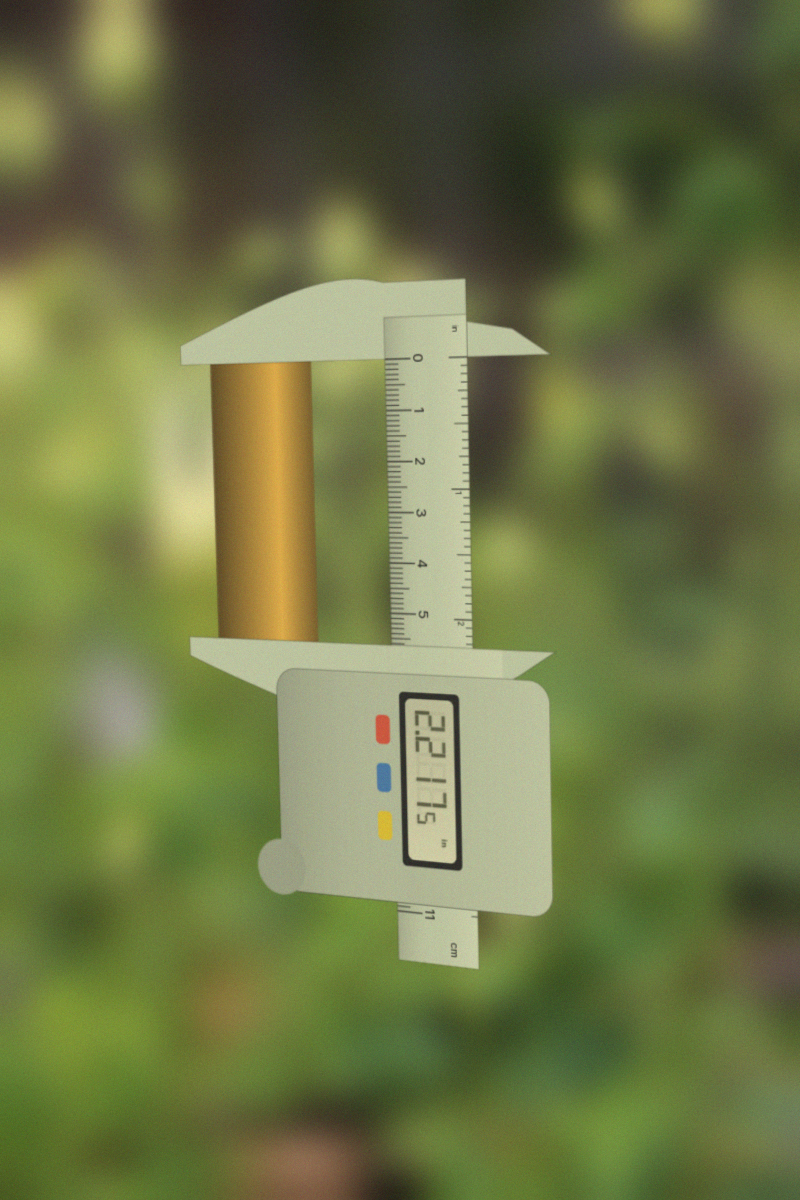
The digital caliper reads 2.2175 in
